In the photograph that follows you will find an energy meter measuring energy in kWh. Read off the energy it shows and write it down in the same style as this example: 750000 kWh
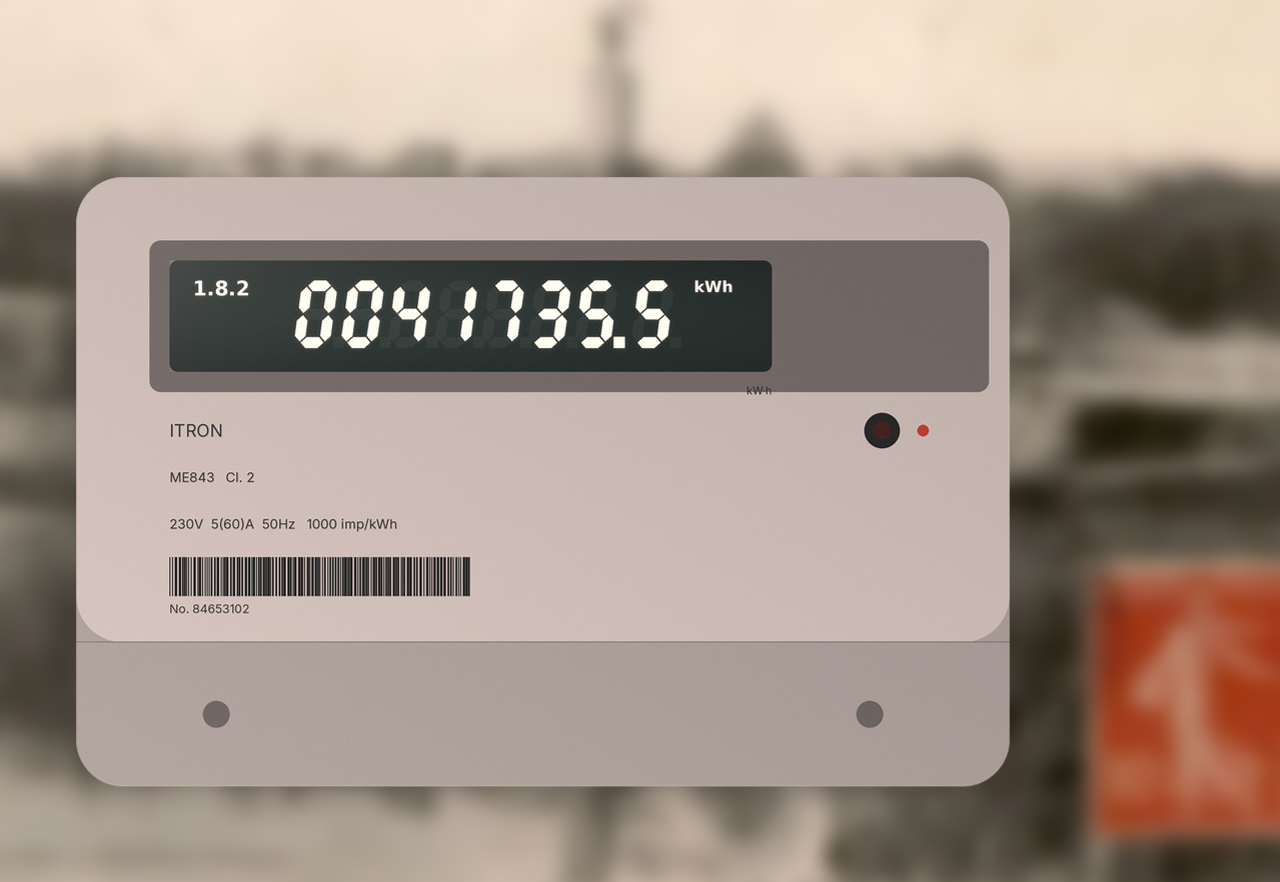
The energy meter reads 41735.5 kWh
